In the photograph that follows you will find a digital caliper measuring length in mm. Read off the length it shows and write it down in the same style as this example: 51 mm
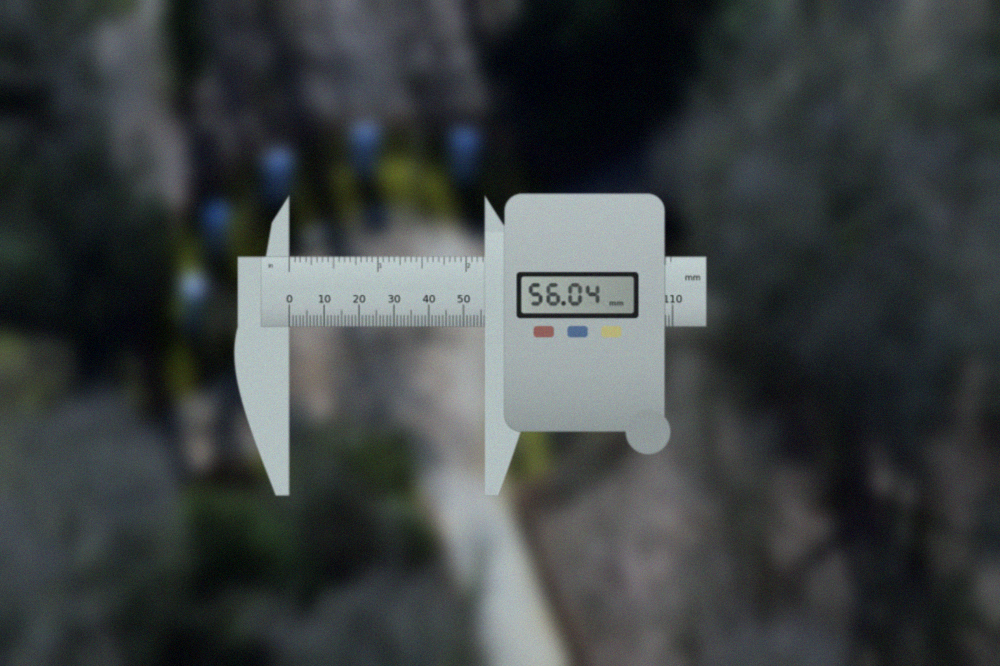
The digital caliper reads 56.04 mm
